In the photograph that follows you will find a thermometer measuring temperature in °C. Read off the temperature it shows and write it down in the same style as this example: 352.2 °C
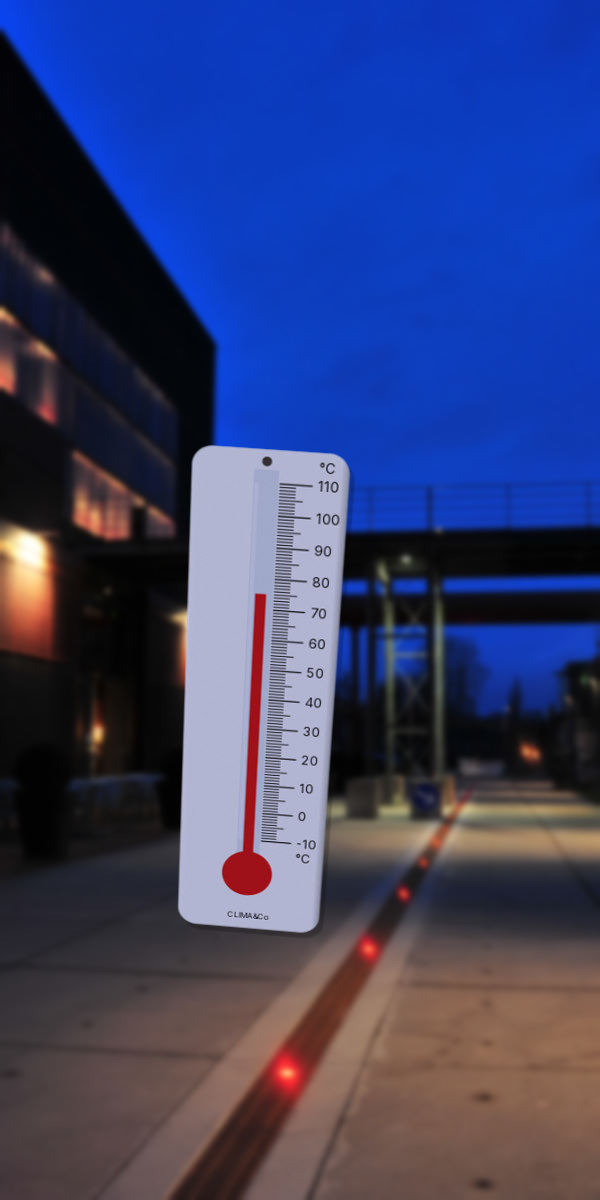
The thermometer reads 75 °C
